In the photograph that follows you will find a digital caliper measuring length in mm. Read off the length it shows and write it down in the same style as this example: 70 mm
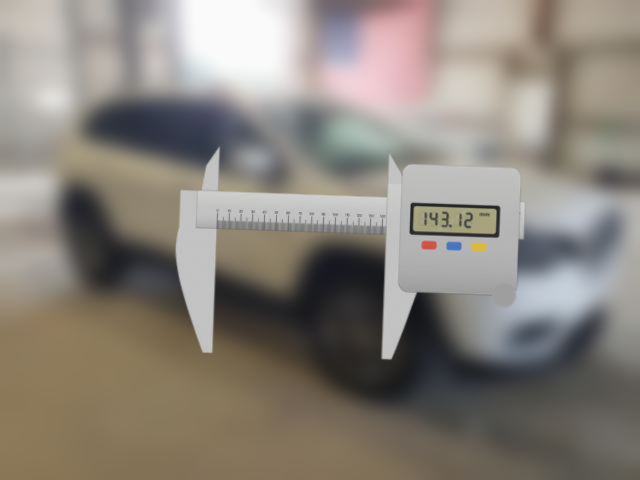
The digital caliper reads 143.12 mm
